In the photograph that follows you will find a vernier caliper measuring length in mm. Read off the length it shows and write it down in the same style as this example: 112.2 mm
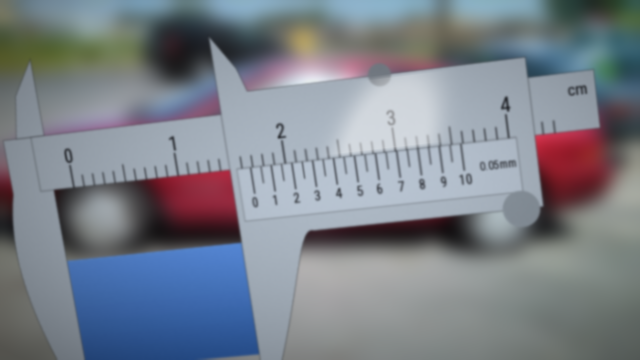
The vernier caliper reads 16.8 mm
